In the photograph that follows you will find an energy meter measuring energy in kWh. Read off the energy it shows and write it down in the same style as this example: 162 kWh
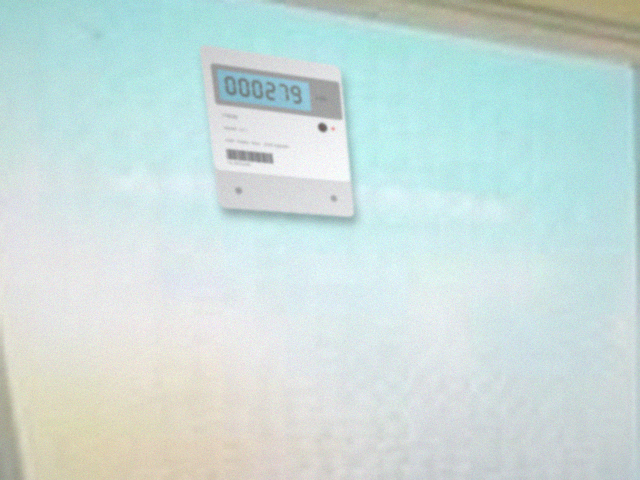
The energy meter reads 279 kWh
